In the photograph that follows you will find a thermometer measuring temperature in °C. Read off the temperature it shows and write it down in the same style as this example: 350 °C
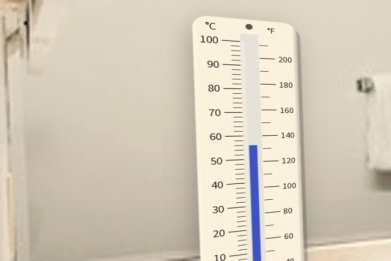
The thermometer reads 56 °C
